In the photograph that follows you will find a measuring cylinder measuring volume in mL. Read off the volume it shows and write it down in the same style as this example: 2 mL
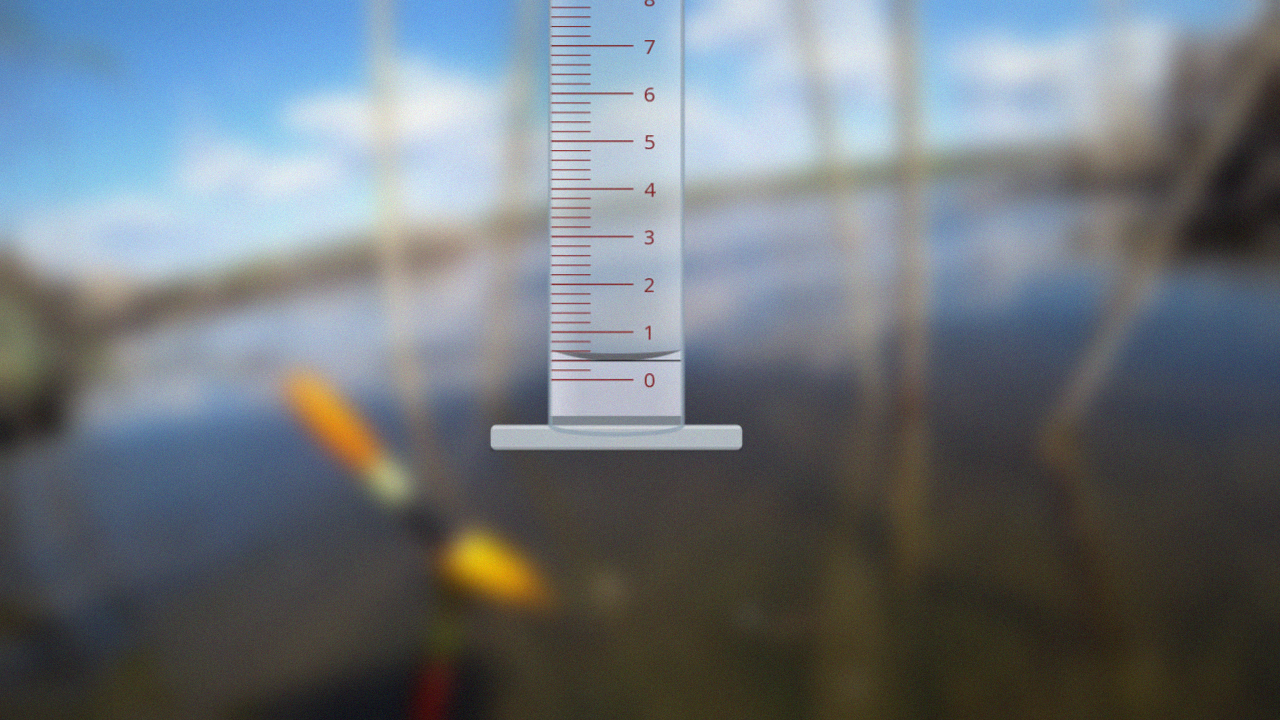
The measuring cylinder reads 0.4 mL
